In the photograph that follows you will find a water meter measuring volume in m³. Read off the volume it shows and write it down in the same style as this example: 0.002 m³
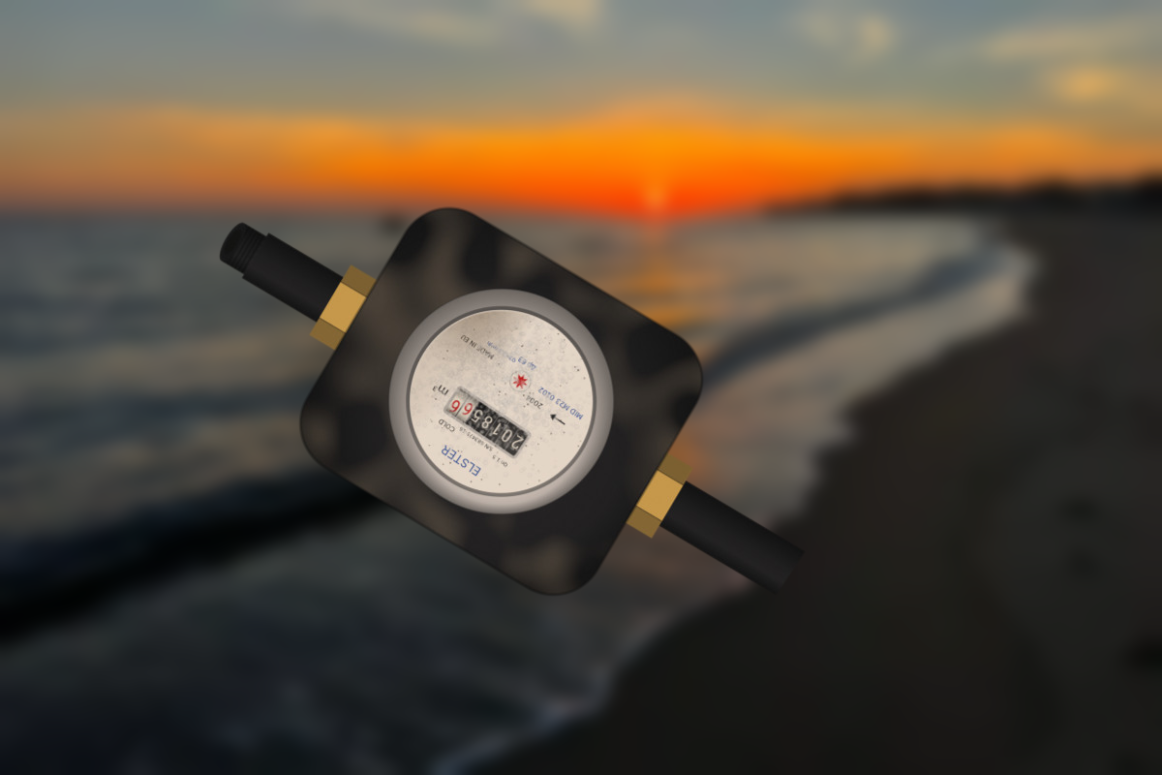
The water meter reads 20185.66 m³
